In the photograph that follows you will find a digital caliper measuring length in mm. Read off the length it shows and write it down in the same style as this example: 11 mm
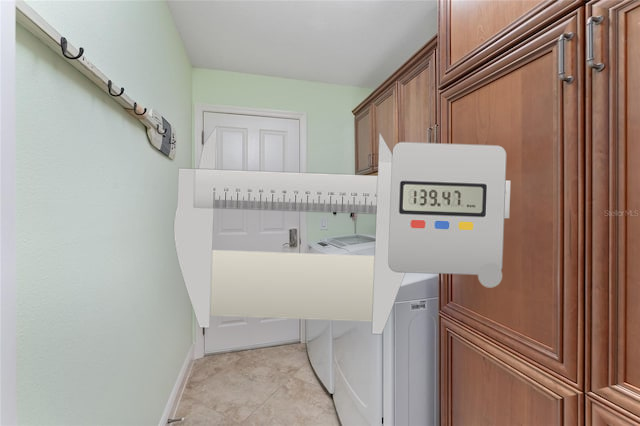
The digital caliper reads 139.47 mm
